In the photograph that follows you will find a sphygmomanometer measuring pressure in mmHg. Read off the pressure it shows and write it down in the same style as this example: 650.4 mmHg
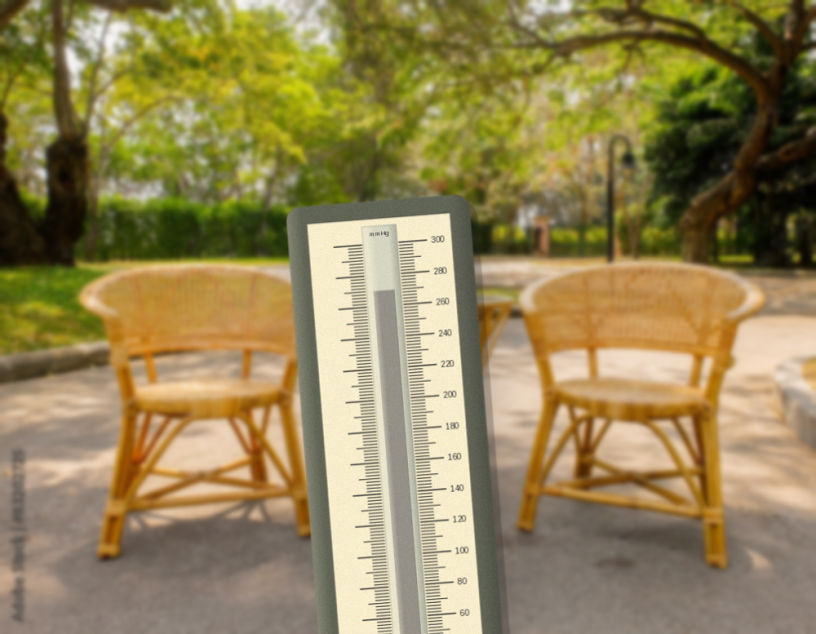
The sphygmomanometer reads 270 mmHg
